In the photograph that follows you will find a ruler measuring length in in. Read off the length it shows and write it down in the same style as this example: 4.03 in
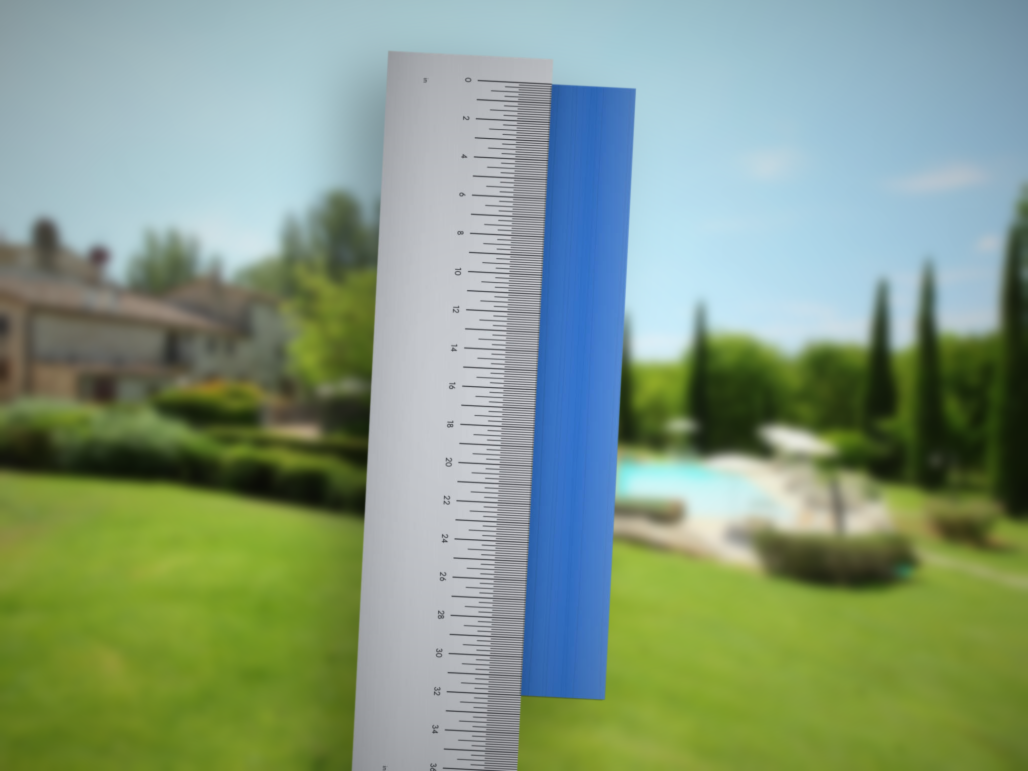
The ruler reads 32 in
